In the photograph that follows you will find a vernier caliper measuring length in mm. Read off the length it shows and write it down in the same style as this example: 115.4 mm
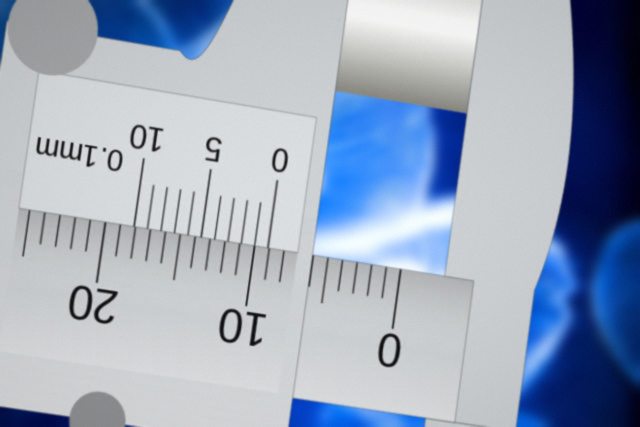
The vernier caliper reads 9.1 mm
